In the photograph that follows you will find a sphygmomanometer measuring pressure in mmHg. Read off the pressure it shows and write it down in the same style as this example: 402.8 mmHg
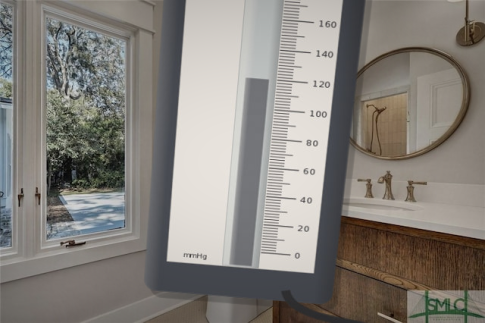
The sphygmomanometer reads 120 mmHg
